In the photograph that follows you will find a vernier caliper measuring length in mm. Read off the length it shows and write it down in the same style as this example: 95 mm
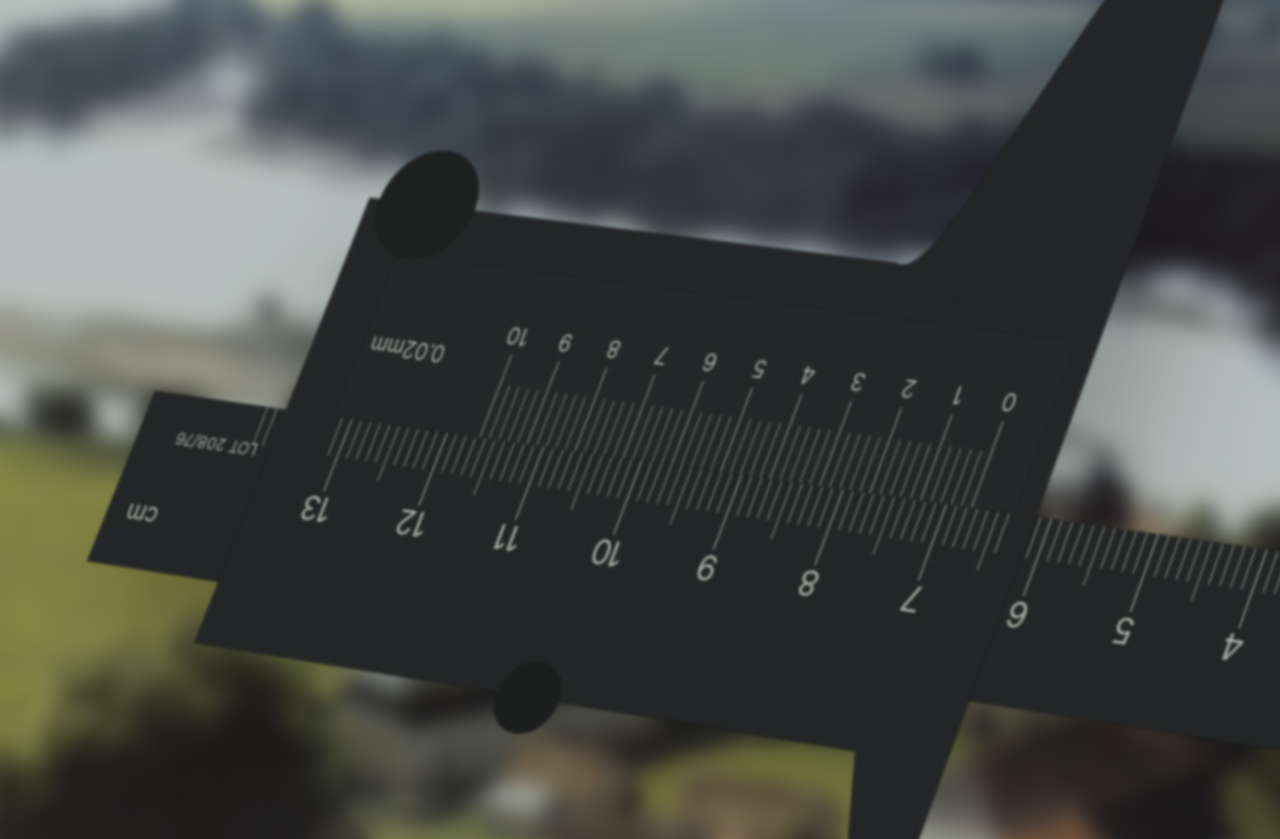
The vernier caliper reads 67.6 mm
